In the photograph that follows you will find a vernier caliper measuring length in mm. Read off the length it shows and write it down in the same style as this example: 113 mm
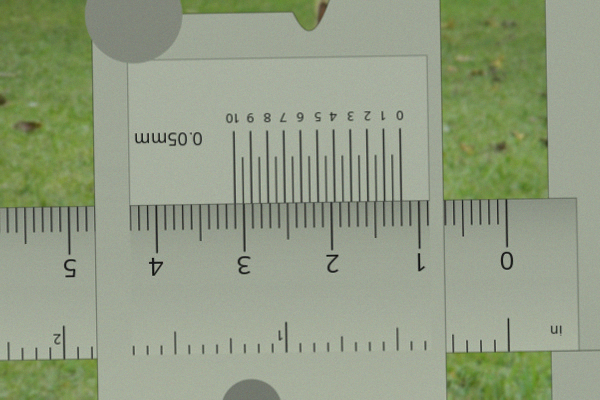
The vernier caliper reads 12.0 mm
